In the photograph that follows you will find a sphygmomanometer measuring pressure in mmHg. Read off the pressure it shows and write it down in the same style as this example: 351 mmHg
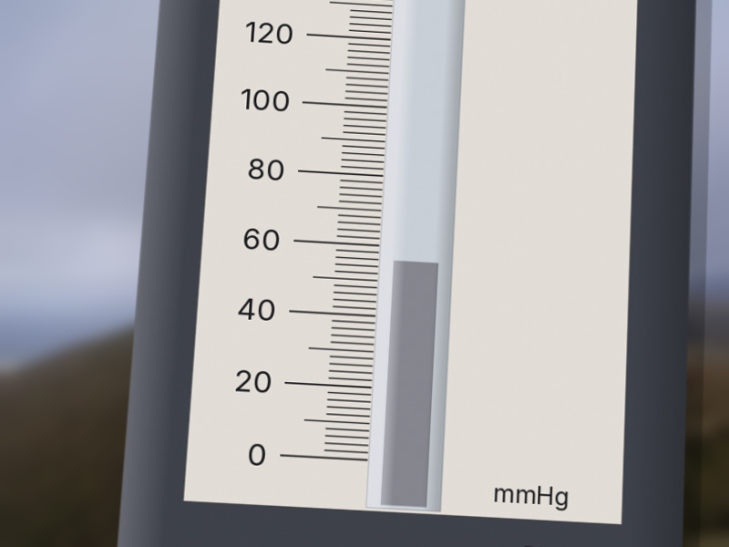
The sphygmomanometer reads 56 mmHg
